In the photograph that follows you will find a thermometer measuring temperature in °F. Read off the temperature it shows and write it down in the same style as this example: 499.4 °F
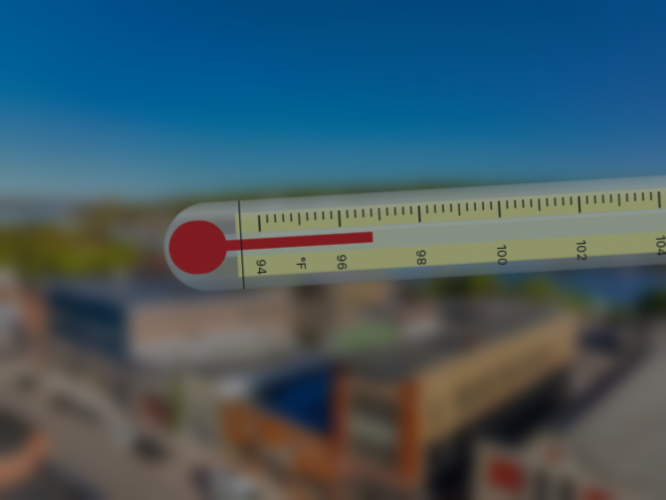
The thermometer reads 96.8 °F
